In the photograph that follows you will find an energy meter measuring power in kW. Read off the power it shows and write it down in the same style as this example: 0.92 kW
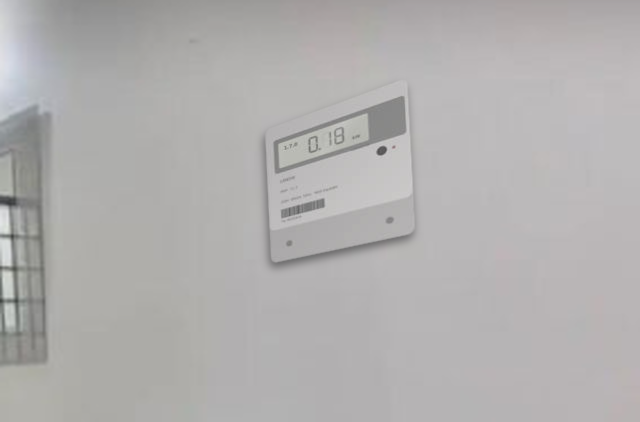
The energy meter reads 0.18 kW
